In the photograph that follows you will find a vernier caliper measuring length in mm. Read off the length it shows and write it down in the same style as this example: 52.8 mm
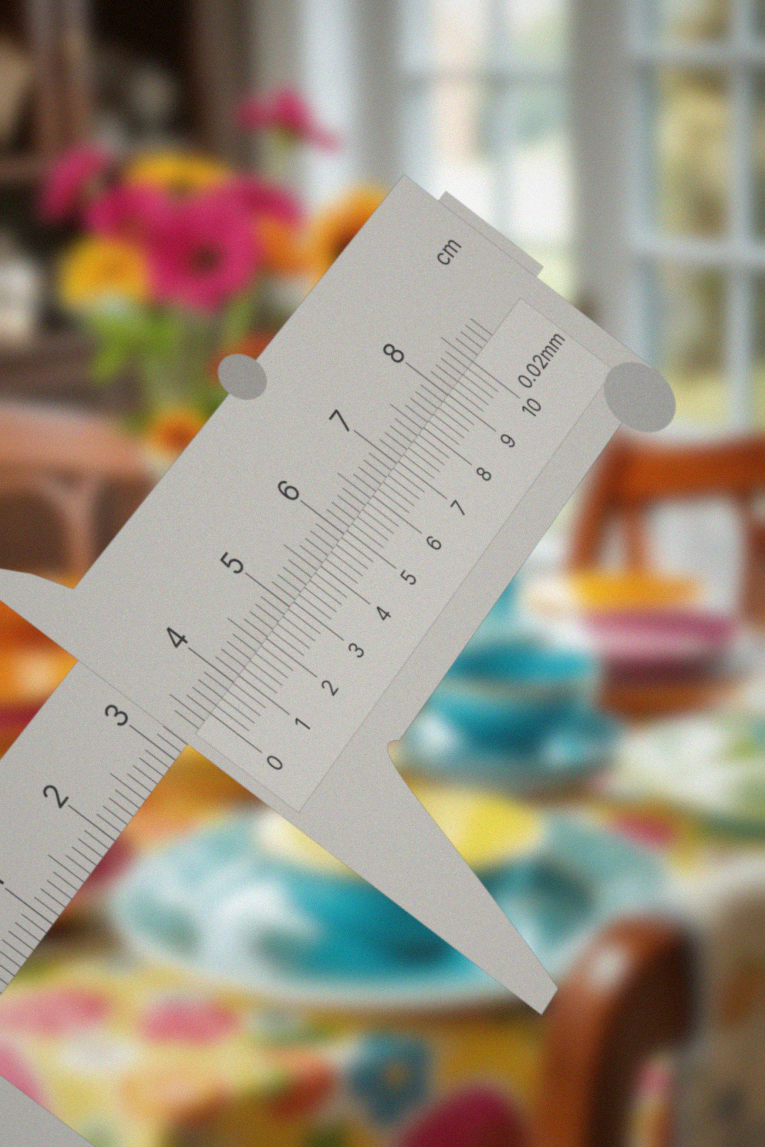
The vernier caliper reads 36.0 mm
